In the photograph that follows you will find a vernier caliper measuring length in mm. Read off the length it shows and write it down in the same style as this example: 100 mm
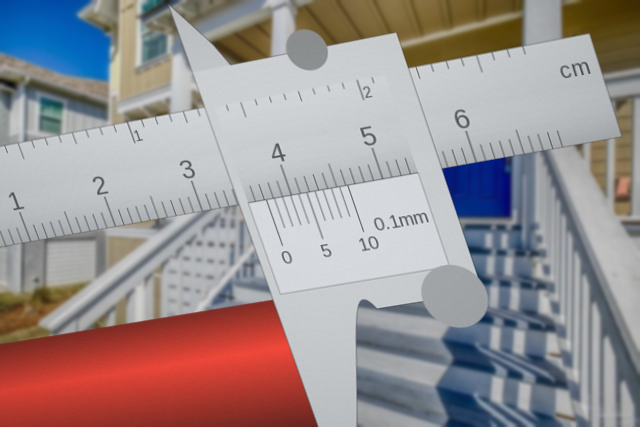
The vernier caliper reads 37.2 mm
